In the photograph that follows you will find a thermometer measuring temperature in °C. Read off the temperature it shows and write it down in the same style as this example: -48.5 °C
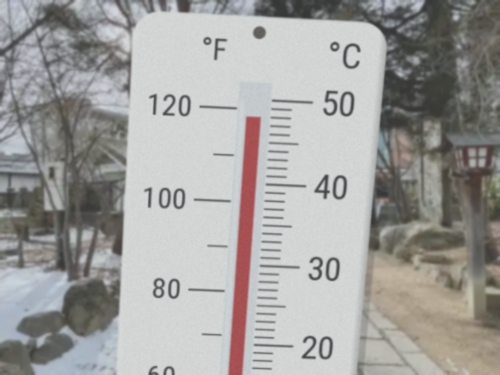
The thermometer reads 48 °C
